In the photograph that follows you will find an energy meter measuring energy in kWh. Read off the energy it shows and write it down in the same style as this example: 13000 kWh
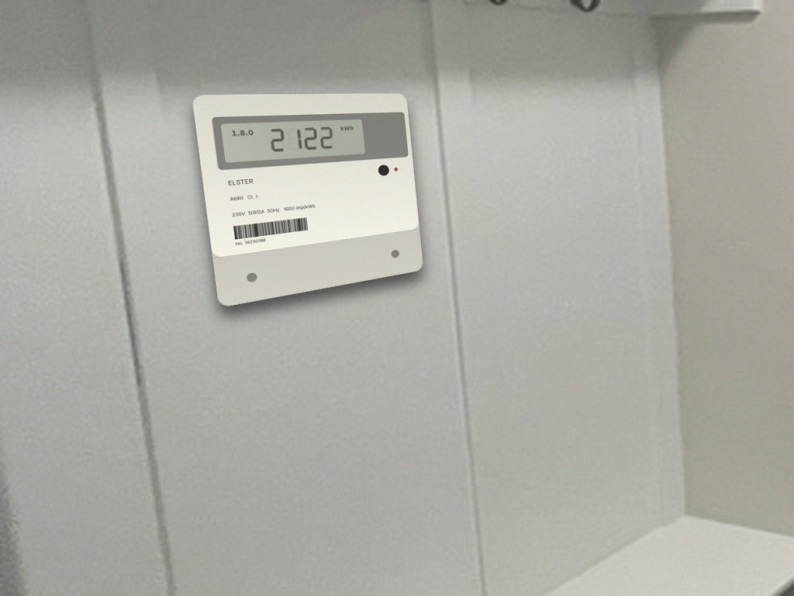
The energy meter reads 2122 kWh
